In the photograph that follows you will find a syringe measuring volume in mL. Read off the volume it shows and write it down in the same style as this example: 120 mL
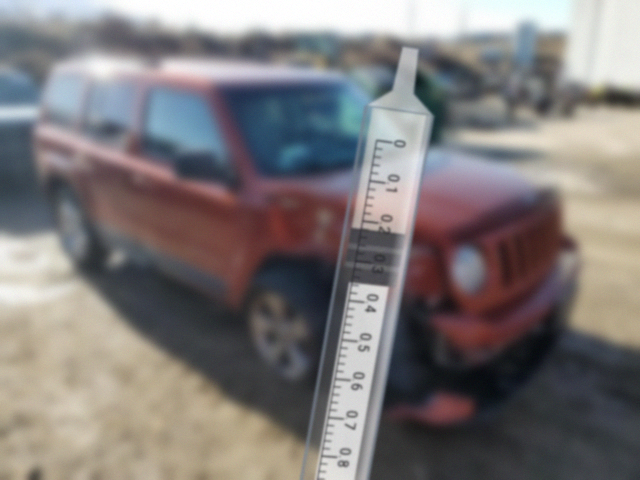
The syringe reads 0.22 mL
